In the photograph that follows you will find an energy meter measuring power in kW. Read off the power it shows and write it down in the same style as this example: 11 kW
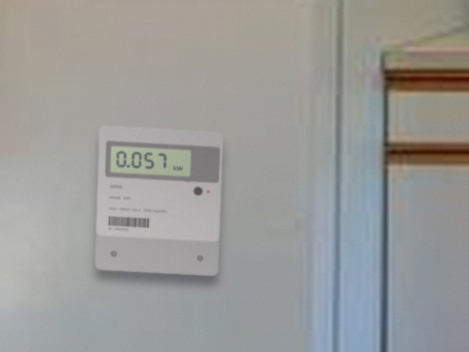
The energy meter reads 0.057 kW
